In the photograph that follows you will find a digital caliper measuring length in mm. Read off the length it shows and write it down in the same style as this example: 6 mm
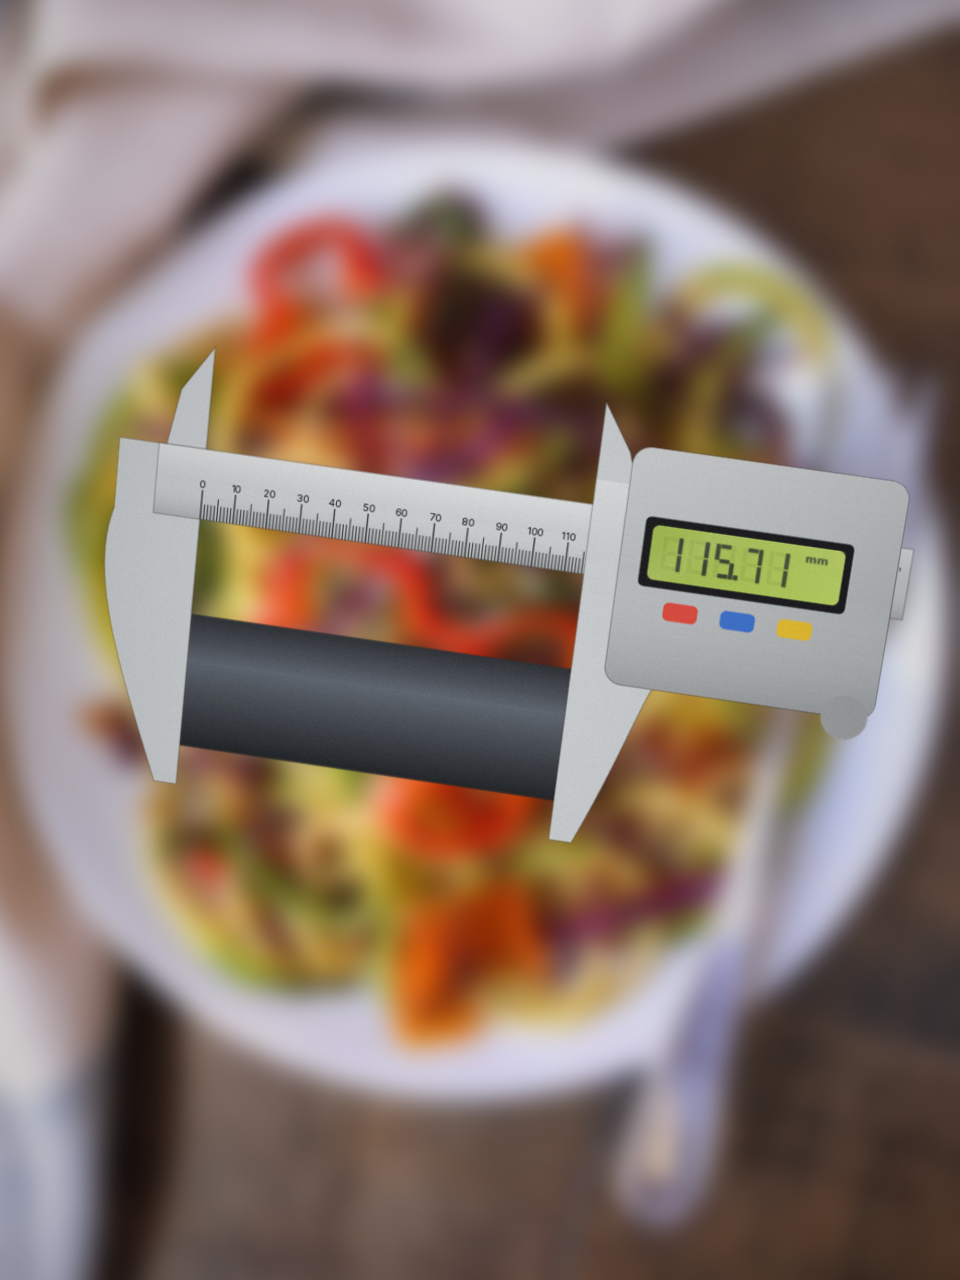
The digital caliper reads 115.71 mm
